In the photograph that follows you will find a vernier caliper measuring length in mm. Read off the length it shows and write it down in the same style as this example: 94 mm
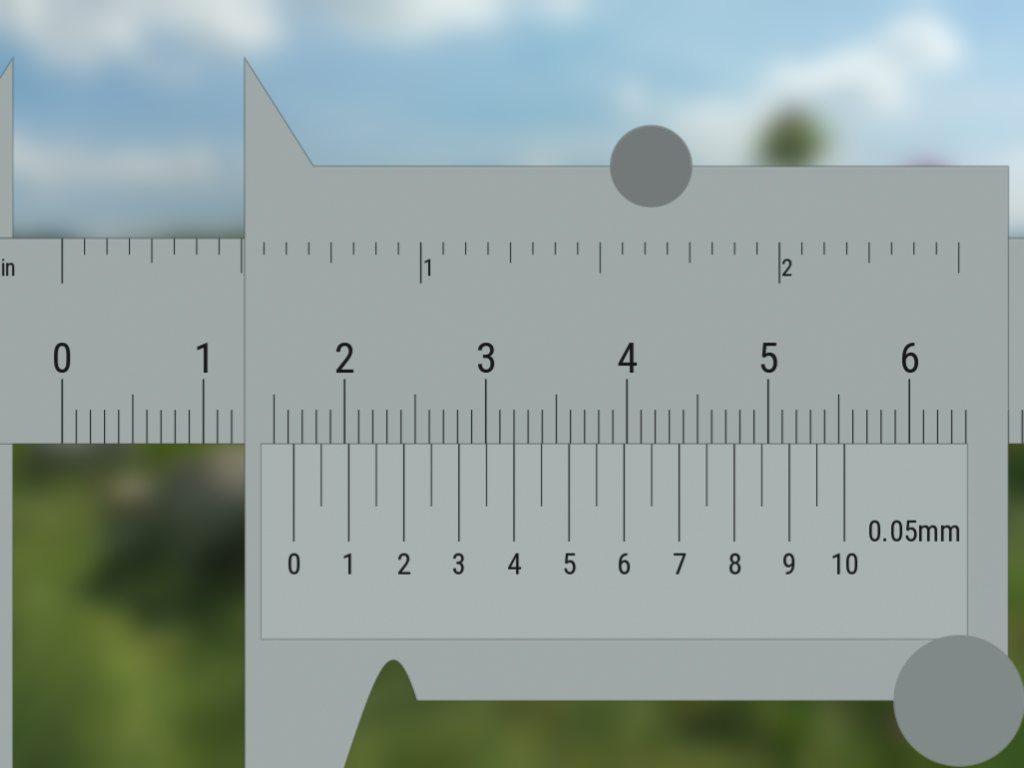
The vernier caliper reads 16.4 mm
